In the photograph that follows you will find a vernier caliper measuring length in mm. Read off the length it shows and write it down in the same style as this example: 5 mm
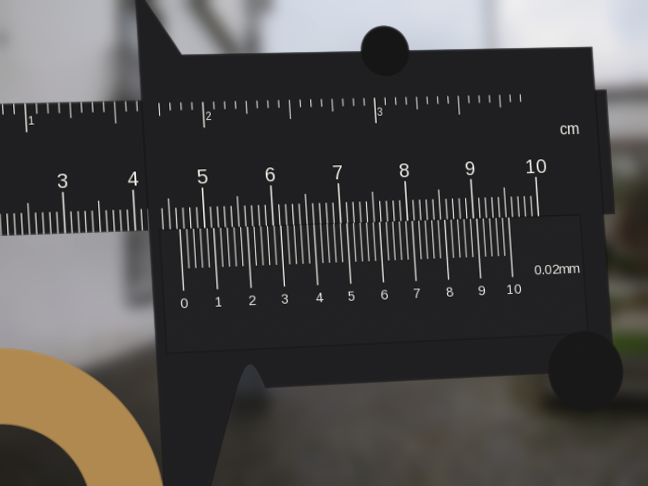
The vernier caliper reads 46.4 mm
